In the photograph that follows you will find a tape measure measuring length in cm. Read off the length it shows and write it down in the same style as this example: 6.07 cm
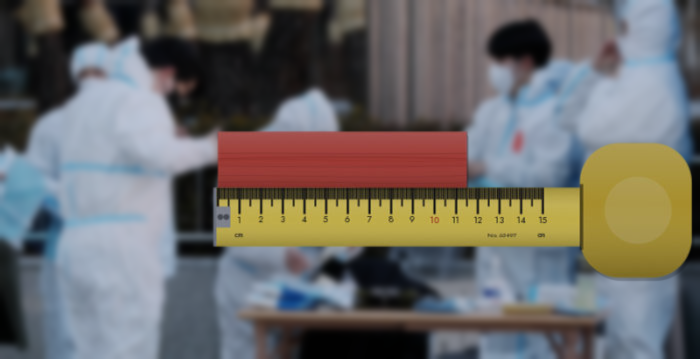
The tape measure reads 11.5 cm
